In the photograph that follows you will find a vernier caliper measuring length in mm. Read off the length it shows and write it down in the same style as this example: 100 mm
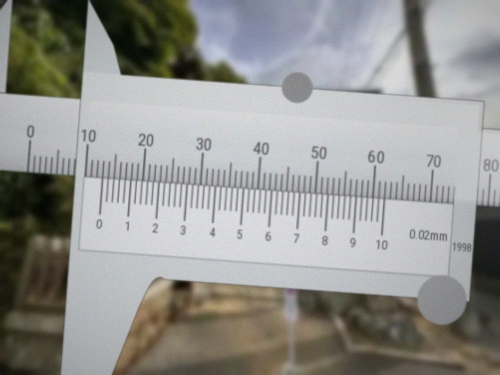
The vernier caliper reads 13.0 mm
